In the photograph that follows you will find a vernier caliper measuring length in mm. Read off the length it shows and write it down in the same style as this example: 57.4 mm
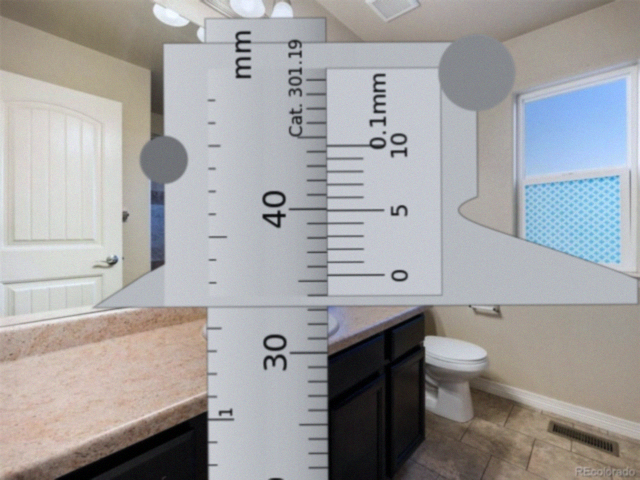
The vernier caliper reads 35.4 mm
